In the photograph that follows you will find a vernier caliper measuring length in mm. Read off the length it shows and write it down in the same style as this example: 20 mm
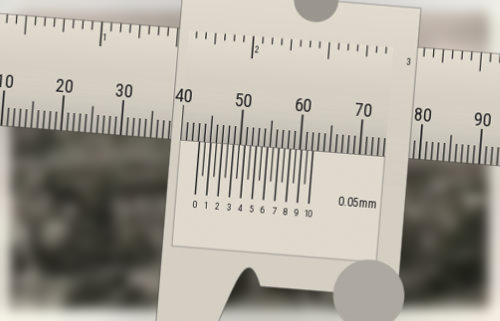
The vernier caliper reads 43.2 mm
